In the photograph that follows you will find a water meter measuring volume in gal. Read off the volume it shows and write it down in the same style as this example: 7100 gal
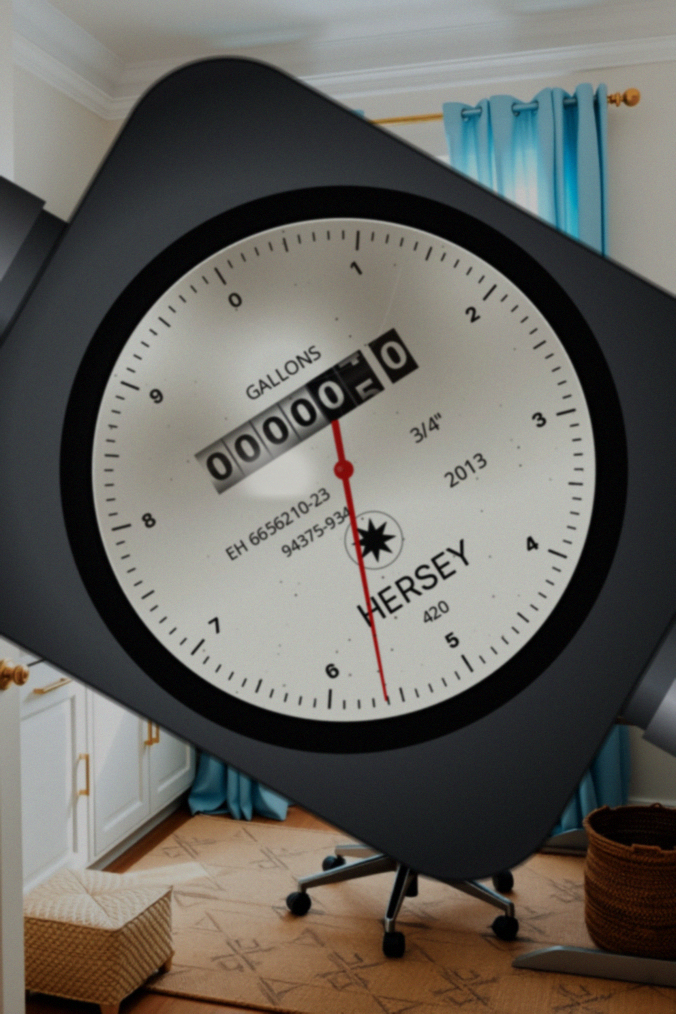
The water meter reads 45.6 gal
